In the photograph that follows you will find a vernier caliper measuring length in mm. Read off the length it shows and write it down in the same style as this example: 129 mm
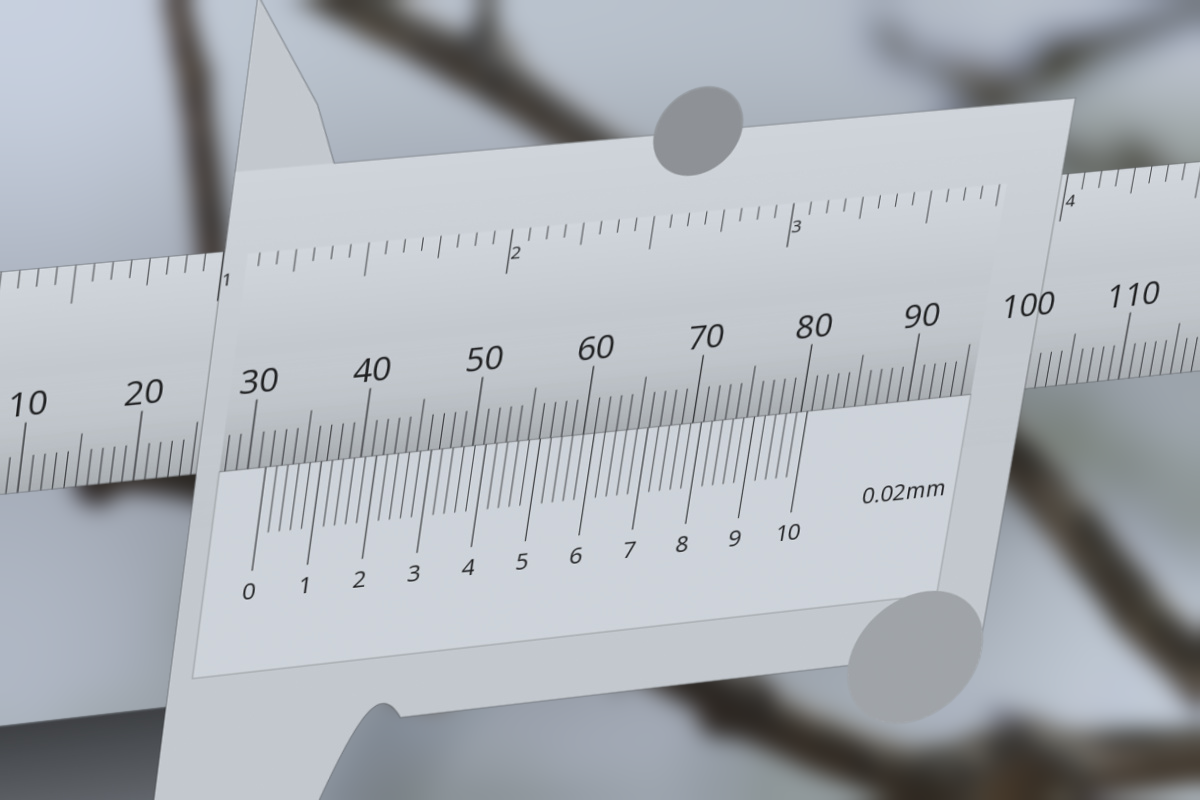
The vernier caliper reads 31.6 mm
